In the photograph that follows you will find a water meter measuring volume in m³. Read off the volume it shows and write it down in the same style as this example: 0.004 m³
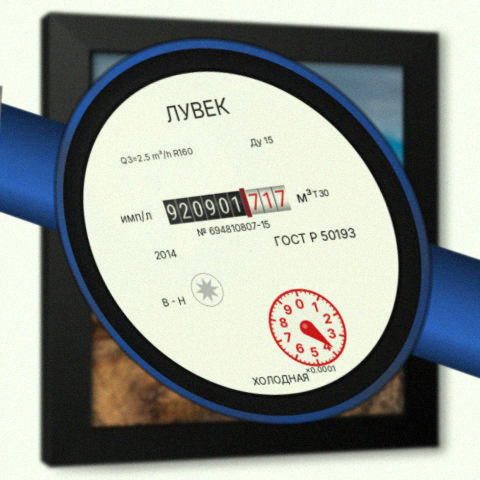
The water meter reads 920901.7173 m³
